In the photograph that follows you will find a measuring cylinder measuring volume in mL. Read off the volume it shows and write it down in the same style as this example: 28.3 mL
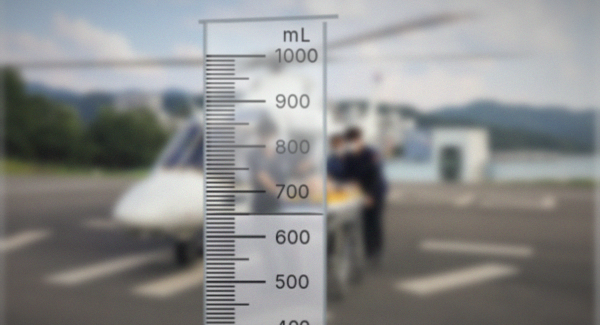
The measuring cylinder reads 650 mL
